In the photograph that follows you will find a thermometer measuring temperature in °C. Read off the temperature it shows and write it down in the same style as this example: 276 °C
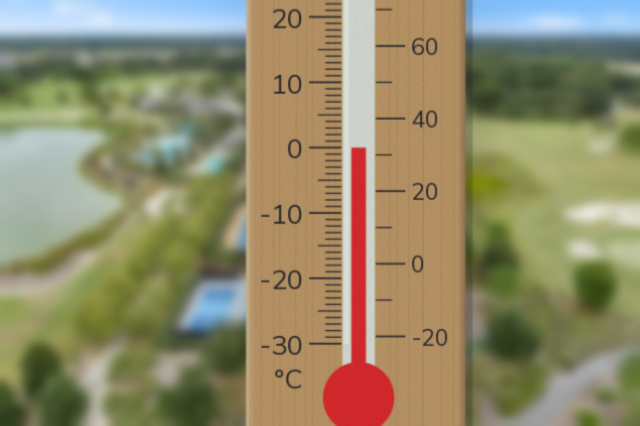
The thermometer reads 0 °C
